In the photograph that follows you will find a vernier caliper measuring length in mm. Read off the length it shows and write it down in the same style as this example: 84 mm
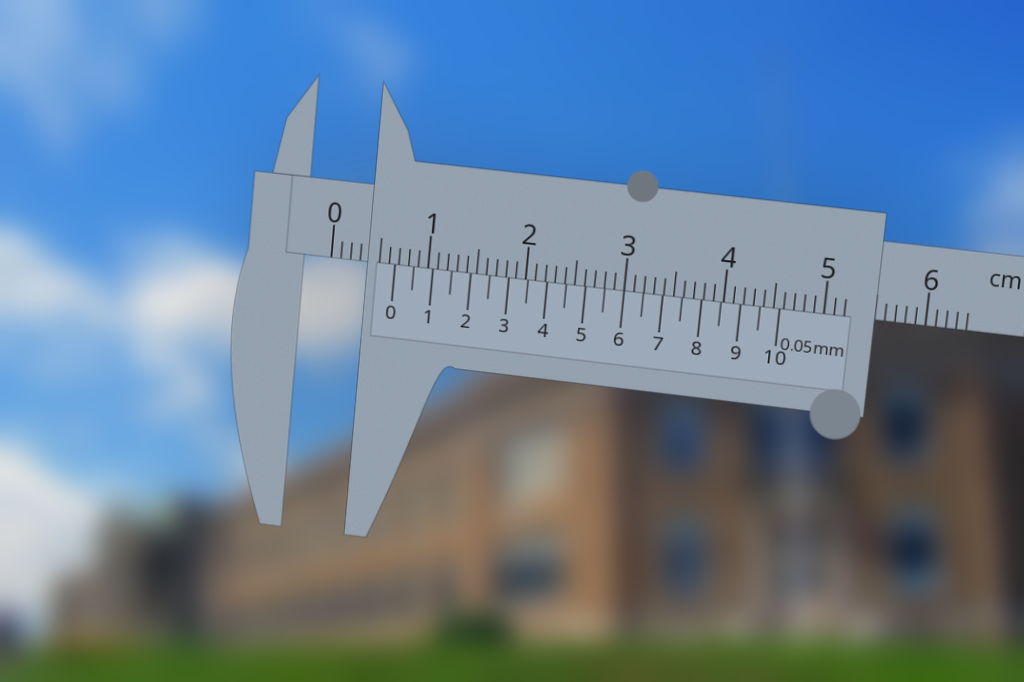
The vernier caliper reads 6.6 mm
